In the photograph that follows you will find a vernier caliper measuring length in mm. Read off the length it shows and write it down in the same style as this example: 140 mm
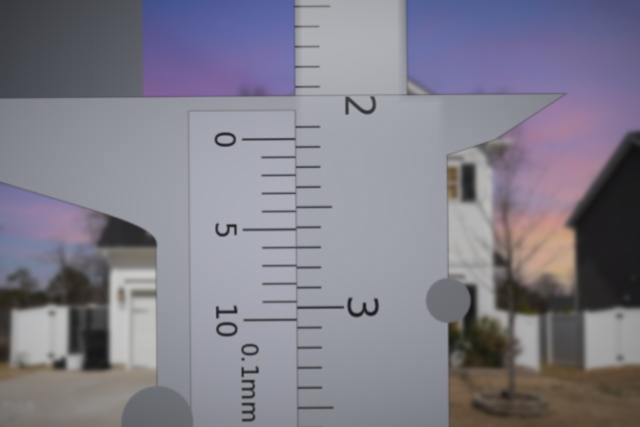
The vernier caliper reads 21.6 mm
